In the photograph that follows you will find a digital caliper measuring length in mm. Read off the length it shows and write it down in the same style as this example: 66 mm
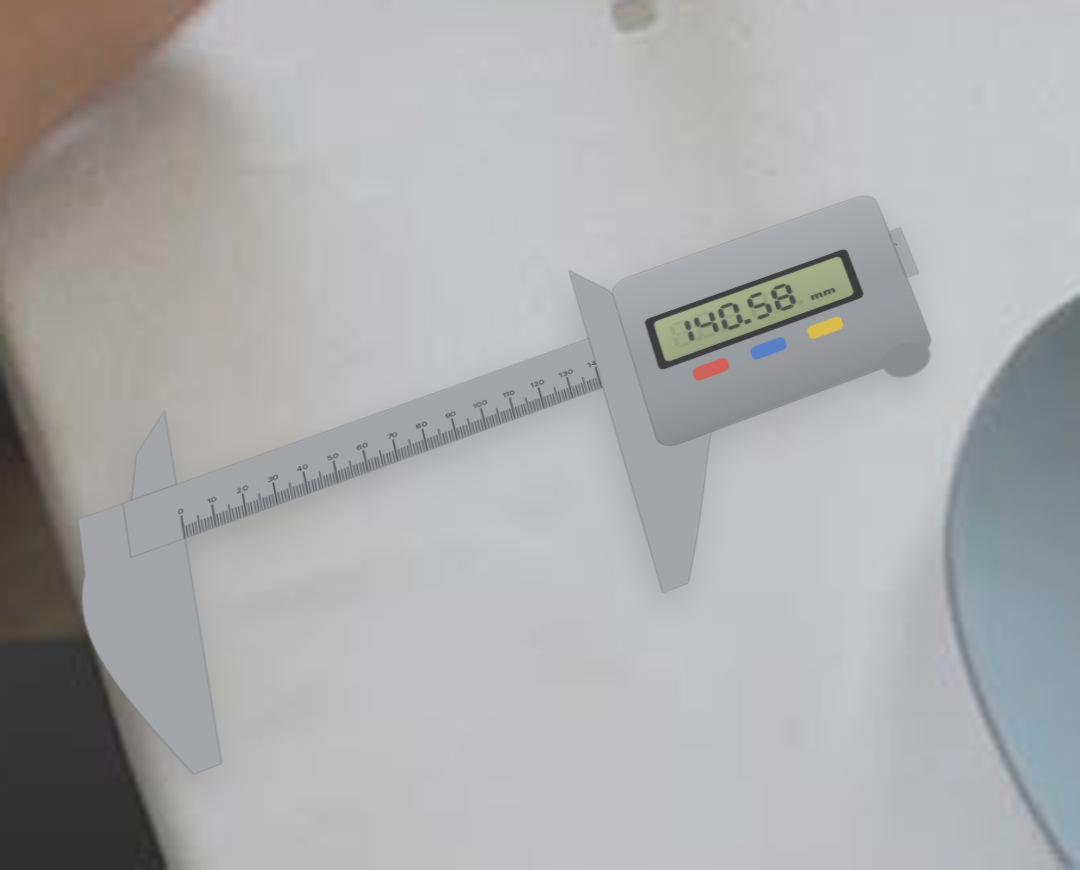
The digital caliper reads 140.58 mm
